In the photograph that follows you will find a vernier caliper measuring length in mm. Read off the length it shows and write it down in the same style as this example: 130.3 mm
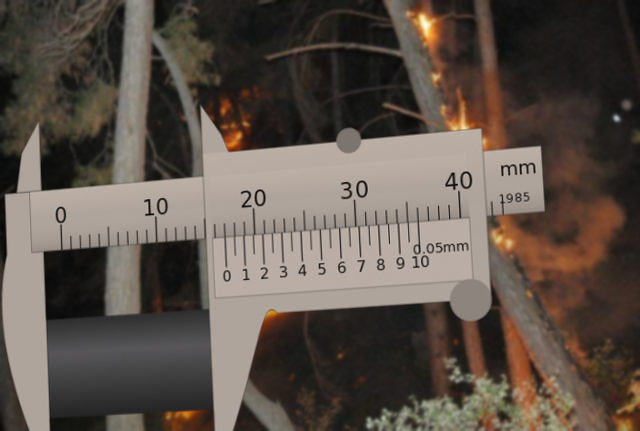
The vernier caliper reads 17.0 mm
